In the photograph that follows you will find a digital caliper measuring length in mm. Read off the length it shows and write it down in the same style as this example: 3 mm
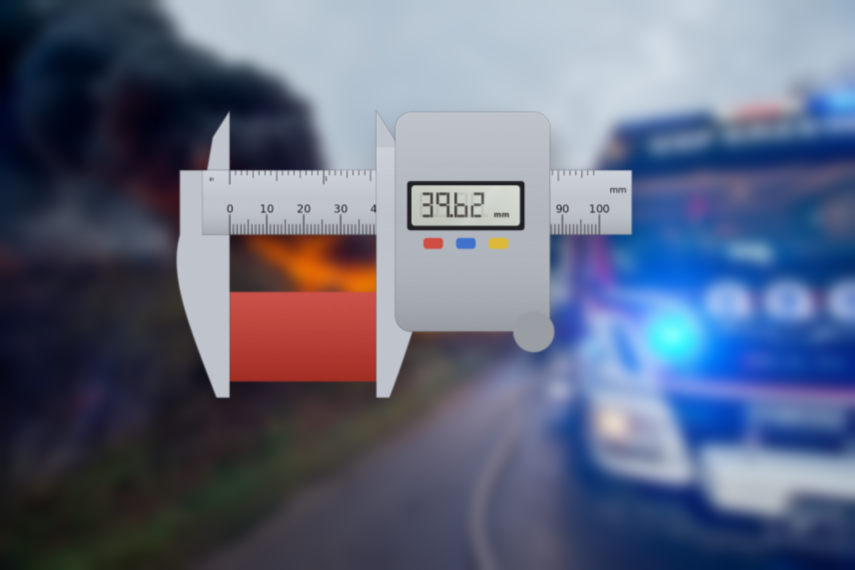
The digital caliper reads 39.62 mm
